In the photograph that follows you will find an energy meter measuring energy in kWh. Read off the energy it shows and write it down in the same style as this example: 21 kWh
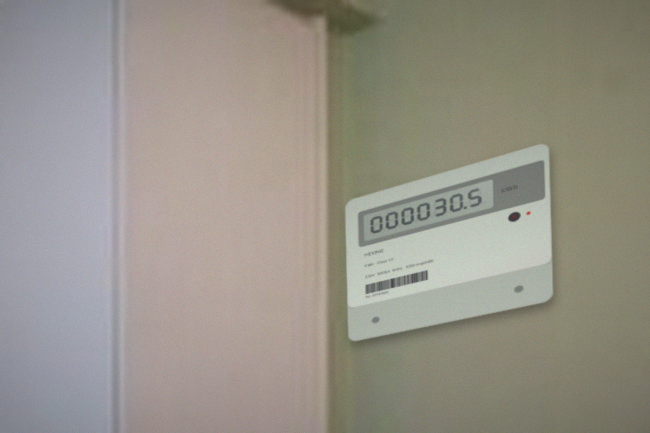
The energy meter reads 30.5 kWh
